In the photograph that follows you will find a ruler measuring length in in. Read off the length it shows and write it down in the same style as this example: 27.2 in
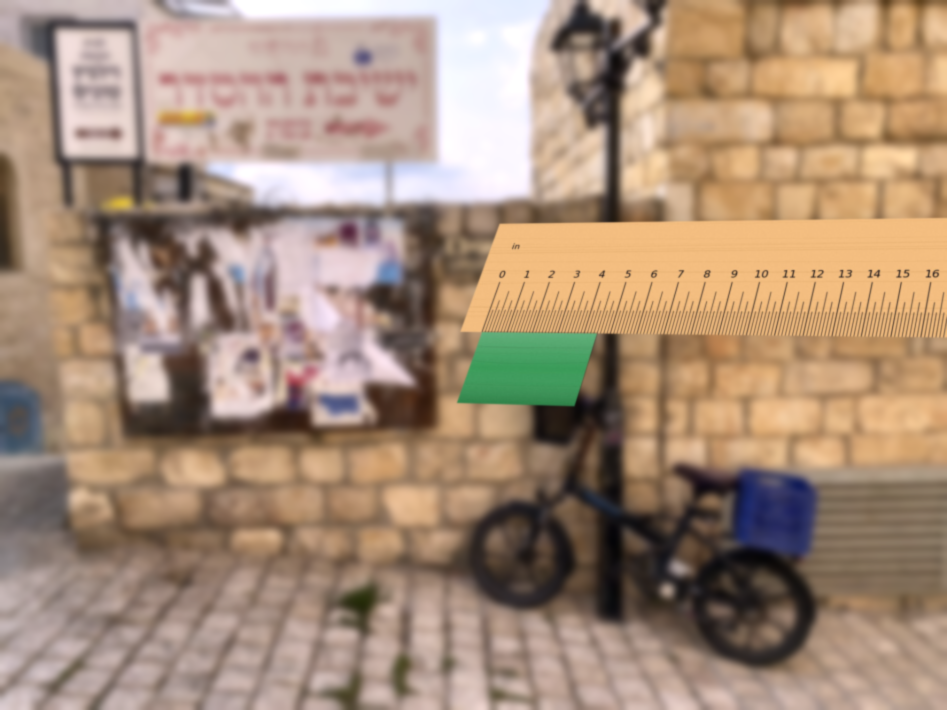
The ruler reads 4.5 in
